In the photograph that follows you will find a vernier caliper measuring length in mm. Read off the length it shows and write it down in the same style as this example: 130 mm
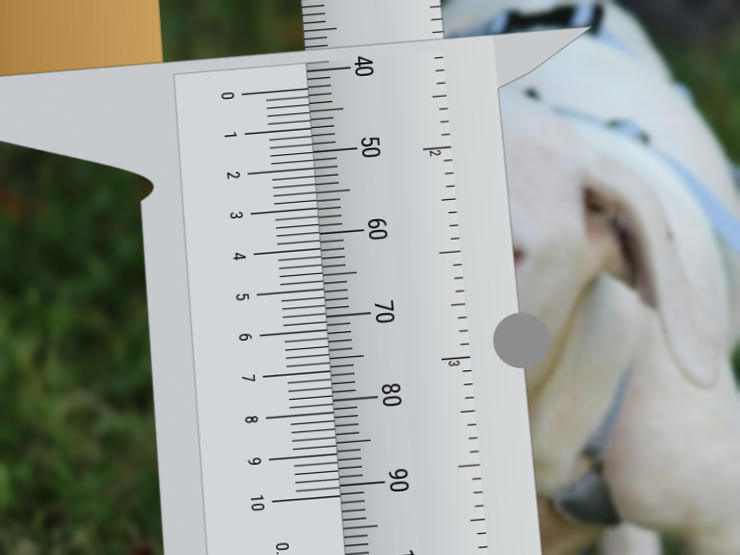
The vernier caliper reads 42.2 mm
